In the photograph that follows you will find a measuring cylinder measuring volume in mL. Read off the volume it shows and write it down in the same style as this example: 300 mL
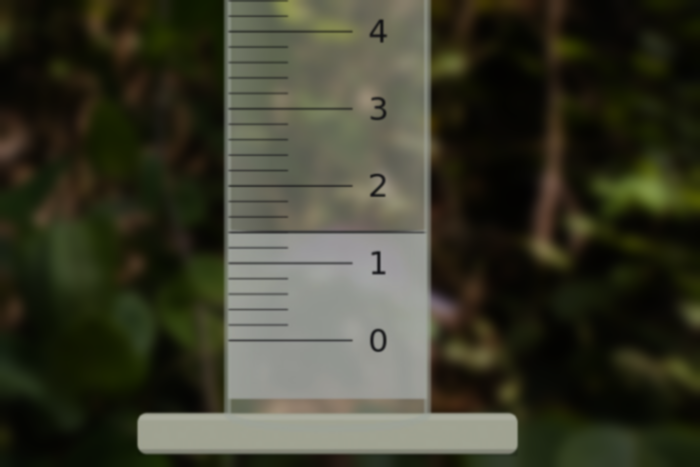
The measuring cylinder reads 1.4 mL
